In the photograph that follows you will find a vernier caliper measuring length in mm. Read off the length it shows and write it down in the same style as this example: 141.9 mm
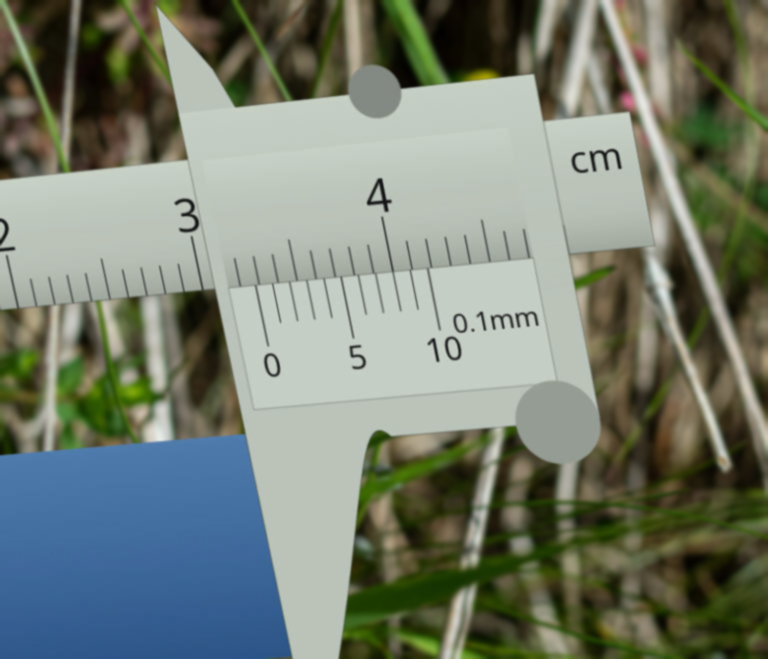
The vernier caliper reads 32.8 mm
